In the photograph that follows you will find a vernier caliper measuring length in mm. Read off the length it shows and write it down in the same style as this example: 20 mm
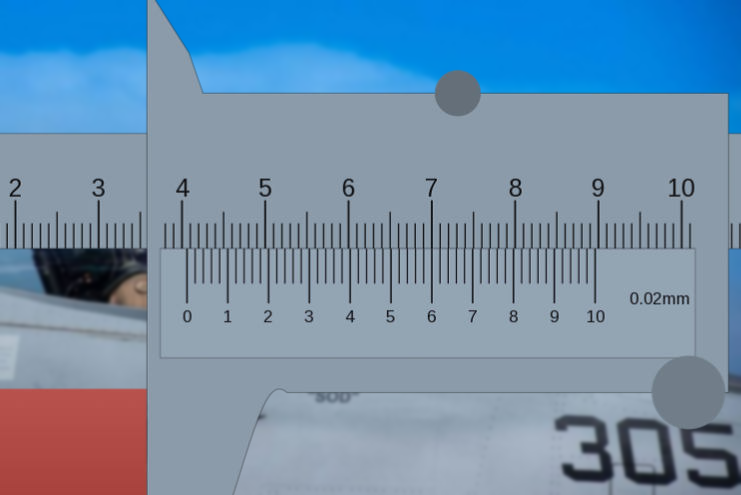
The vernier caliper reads 40.6 mm
